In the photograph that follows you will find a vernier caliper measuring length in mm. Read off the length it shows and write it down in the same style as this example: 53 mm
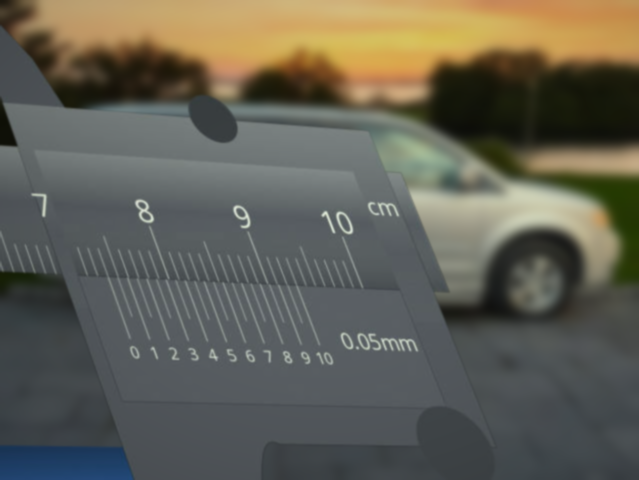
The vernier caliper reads 74.0 mm
